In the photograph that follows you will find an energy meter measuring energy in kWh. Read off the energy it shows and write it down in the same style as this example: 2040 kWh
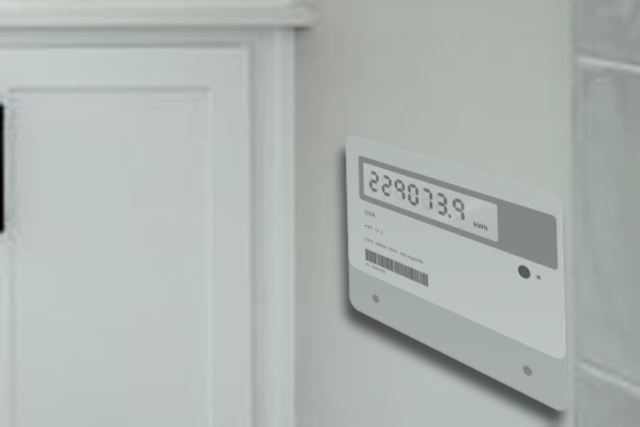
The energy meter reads 229073.9 kWh
